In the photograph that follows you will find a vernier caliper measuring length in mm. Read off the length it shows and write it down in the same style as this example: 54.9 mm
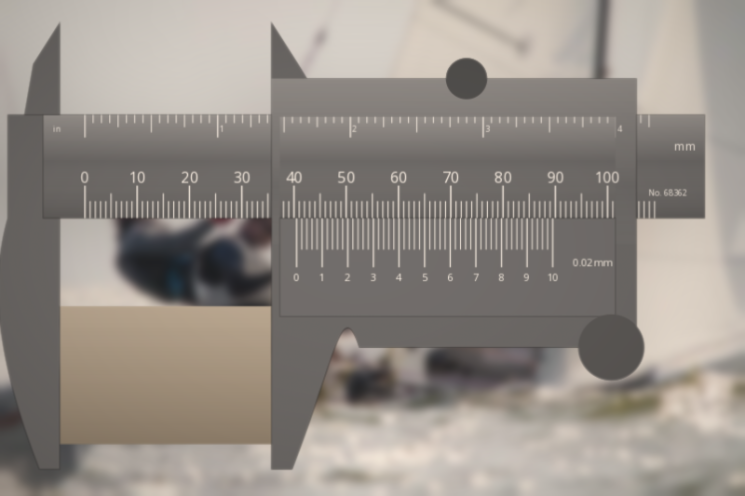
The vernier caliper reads 40.5 mm
